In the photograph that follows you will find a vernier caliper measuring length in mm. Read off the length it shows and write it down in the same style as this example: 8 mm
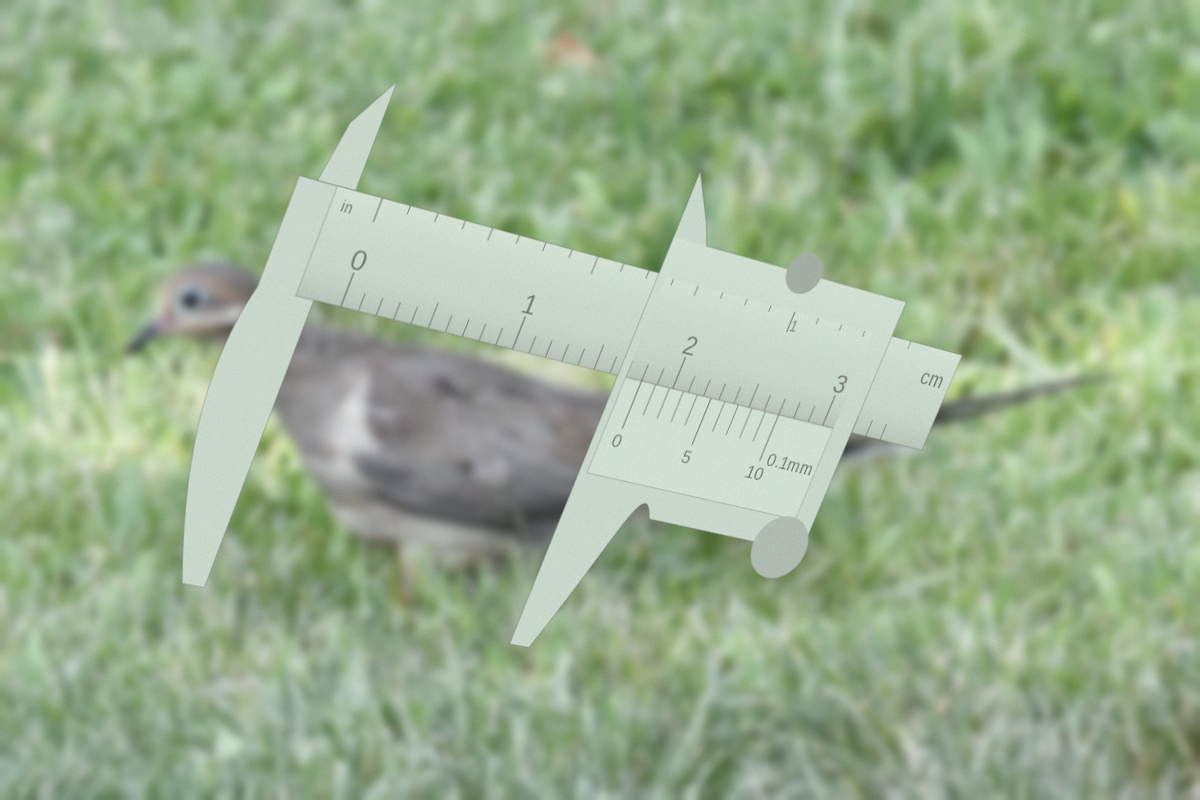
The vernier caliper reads 18.0 mm
